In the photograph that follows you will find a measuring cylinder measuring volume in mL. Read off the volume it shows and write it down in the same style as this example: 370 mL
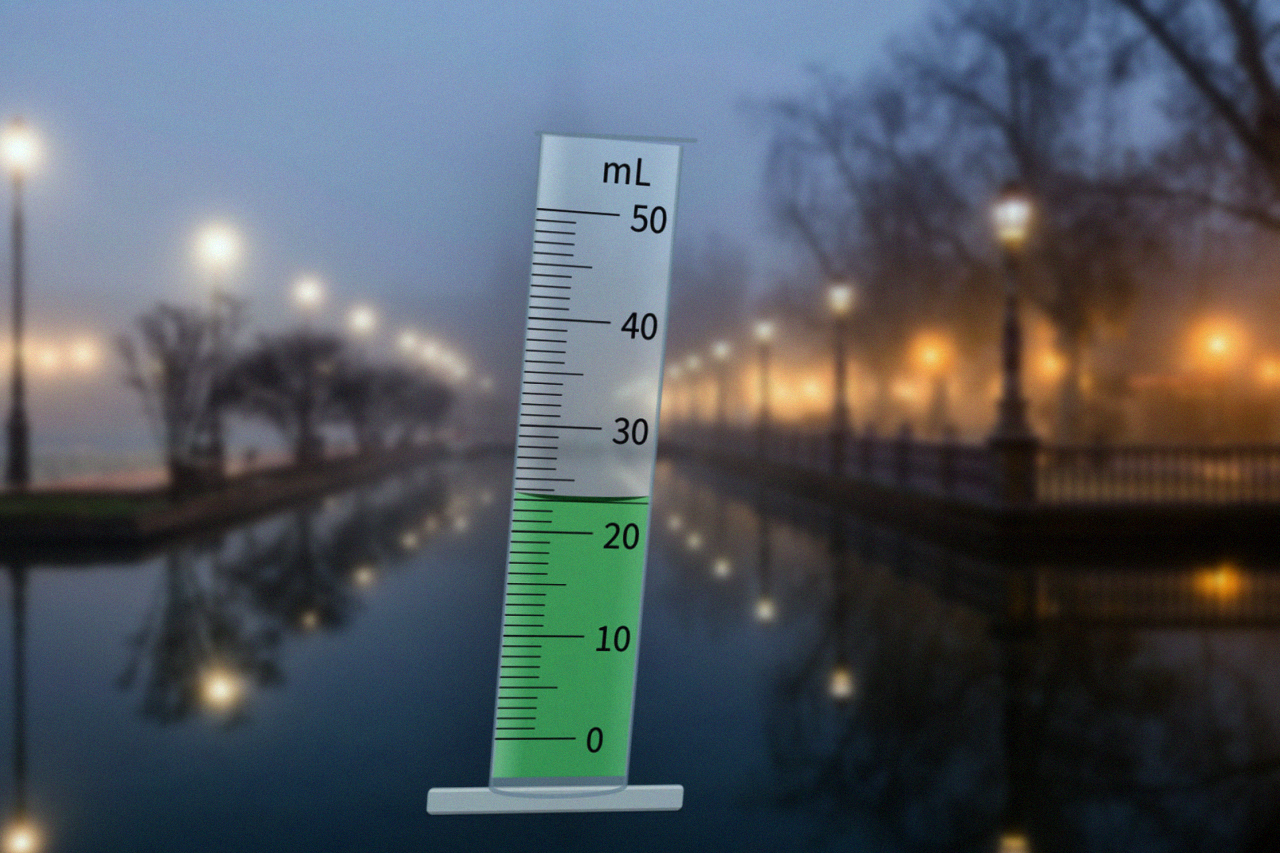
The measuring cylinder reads 23 mL
